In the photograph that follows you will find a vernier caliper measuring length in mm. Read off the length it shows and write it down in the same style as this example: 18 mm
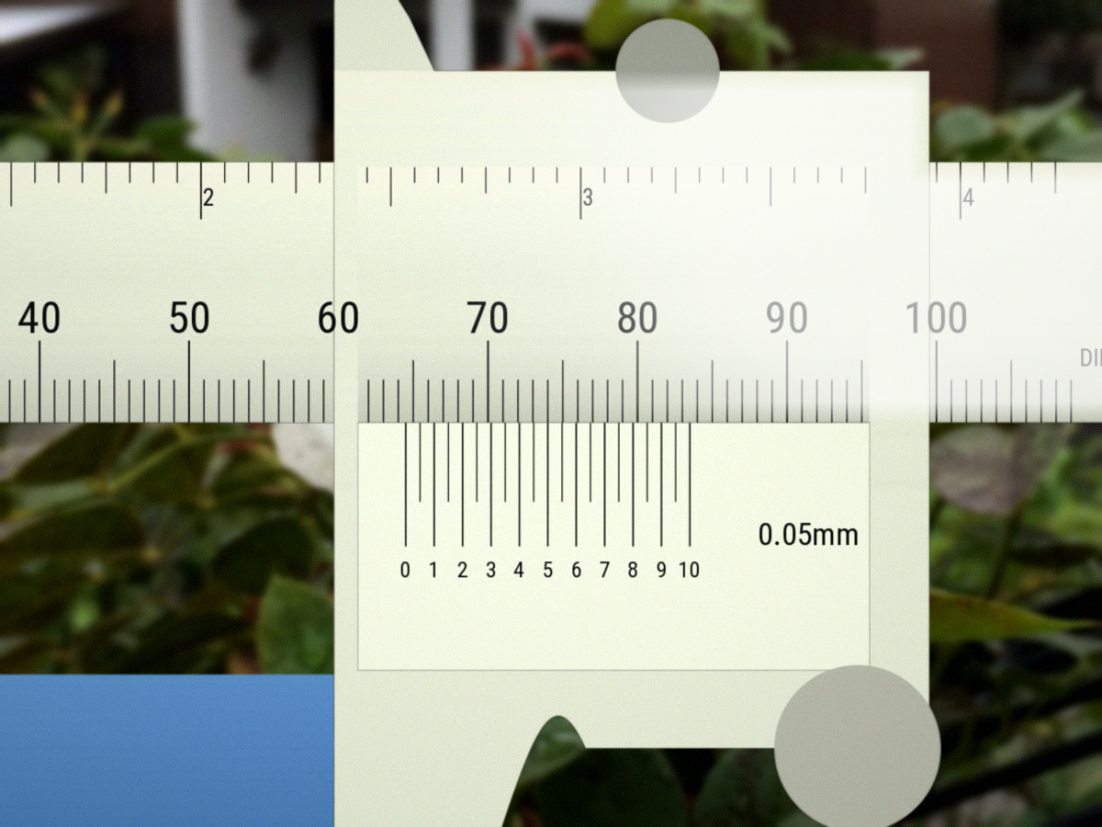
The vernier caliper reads 64.5 mm
